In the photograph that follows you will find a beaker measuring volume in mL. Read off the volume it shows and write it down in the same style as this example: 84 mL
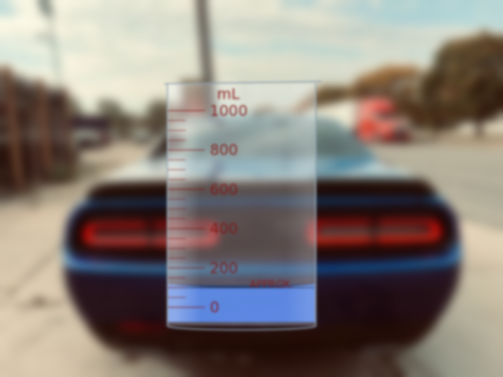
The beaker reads 100 mL
